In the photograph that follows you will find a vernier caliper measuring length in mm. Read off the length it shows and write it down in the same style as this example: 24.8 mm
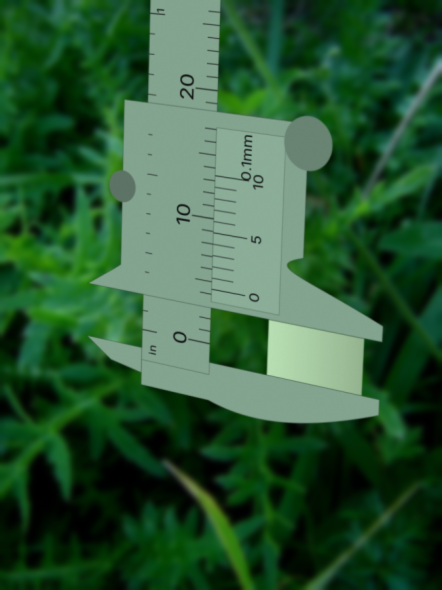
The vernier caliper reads 4.4 mm
